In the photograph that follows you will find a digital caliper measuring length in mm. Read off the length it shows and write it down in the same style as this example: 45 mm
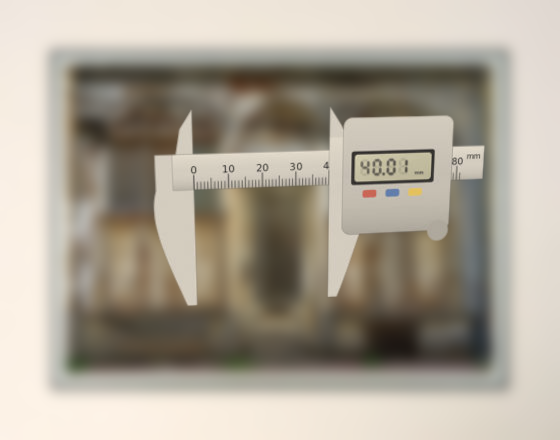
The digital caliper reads 40.01 mm
